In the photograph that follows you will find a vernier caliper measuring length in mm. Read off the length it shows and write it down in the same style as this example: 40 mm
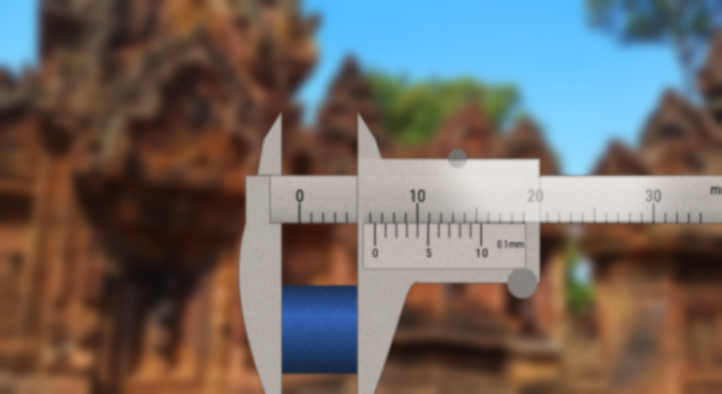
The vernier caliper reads 6.4 mm
